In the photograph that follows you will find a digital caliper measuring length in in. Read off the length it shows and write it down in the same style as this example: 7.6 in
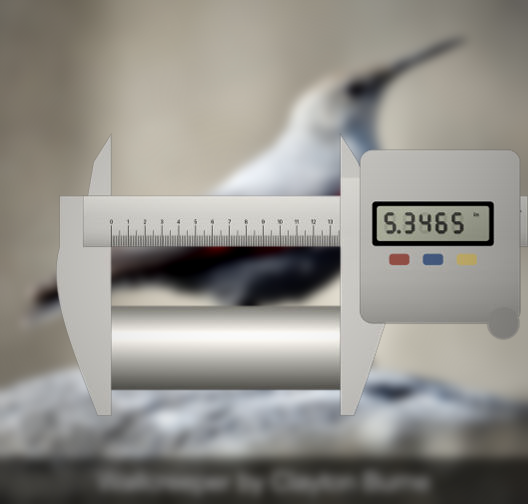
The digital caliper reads 5.3465 in
